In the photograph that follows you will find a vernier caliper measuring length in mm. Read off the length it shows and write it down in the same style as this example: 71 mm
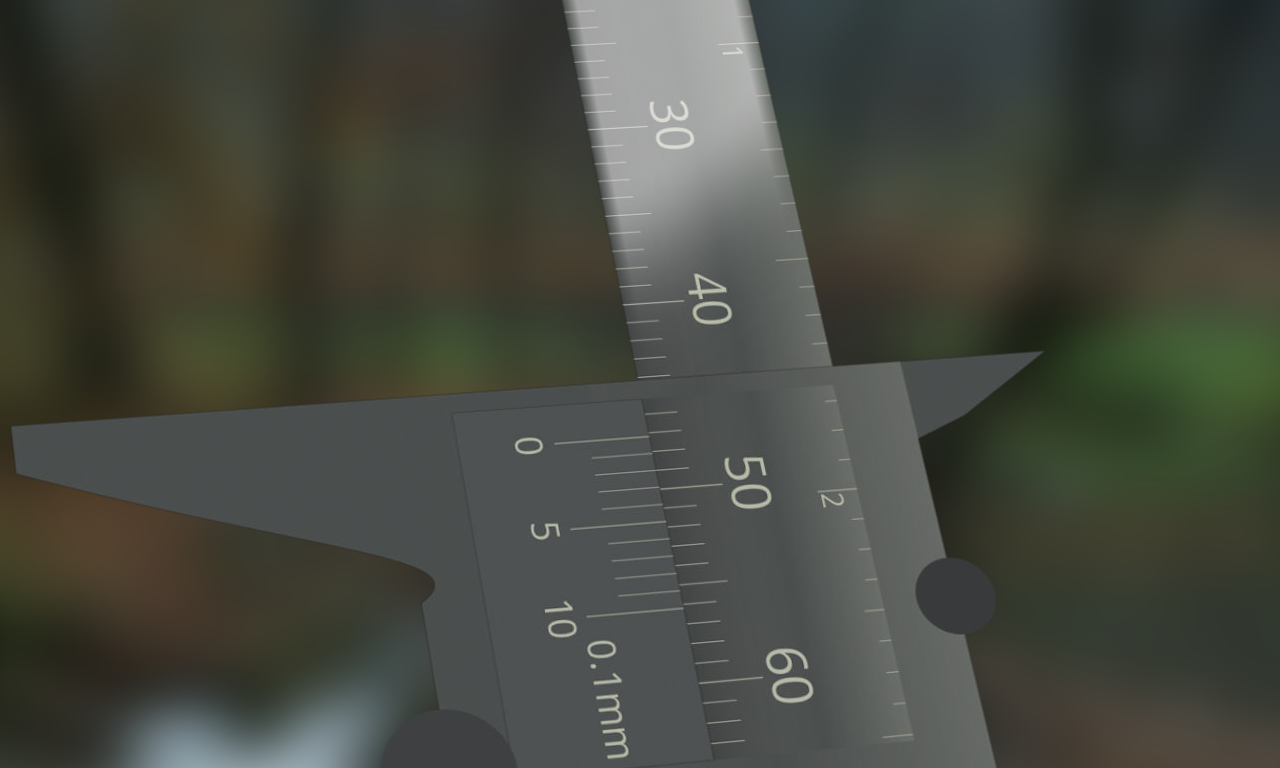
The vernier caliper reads 47.2 mm
